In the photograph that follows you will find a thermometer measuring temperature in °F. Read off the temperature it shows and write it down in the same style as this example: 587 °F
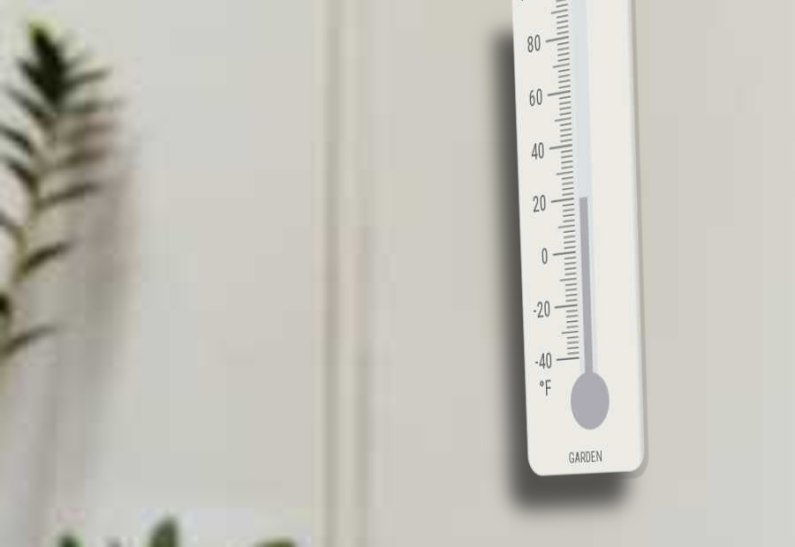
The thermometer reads 20 °F
